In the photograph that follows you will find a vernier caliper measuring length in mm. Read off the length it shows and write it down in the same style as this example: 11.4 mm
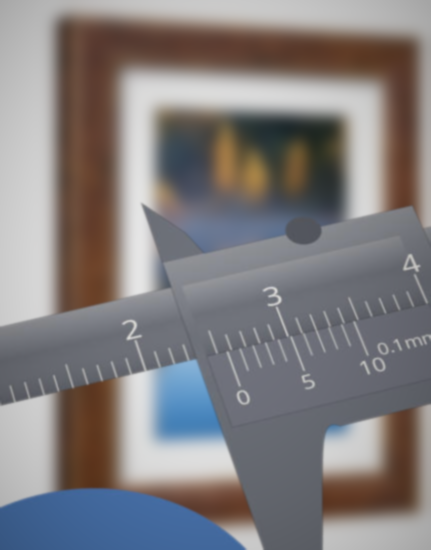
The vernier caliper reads 25.7 mm
